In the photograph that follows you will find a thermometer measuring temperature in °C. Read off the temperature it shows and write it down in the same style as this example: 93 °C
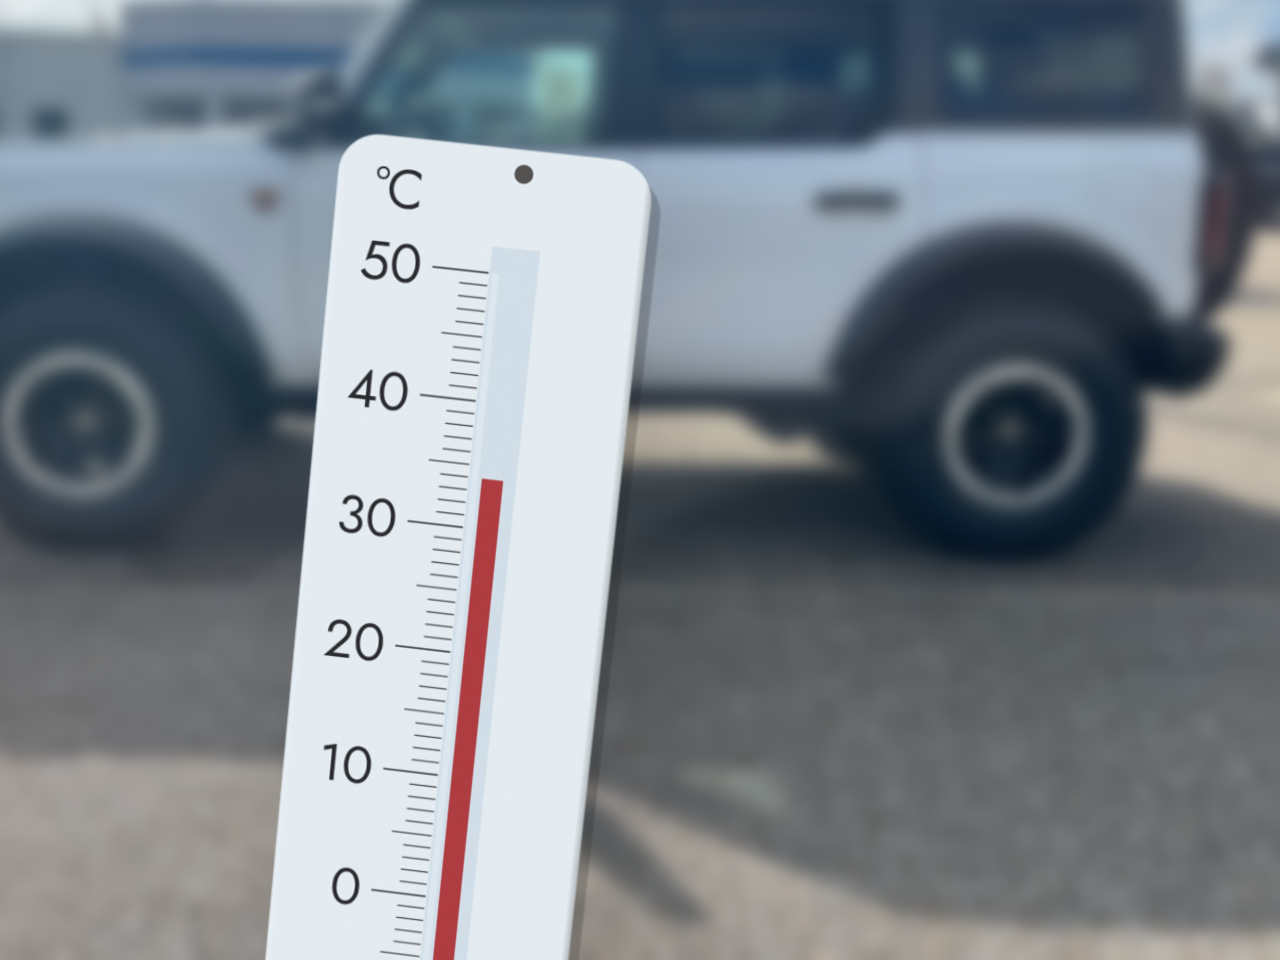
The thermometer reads 34 °C
